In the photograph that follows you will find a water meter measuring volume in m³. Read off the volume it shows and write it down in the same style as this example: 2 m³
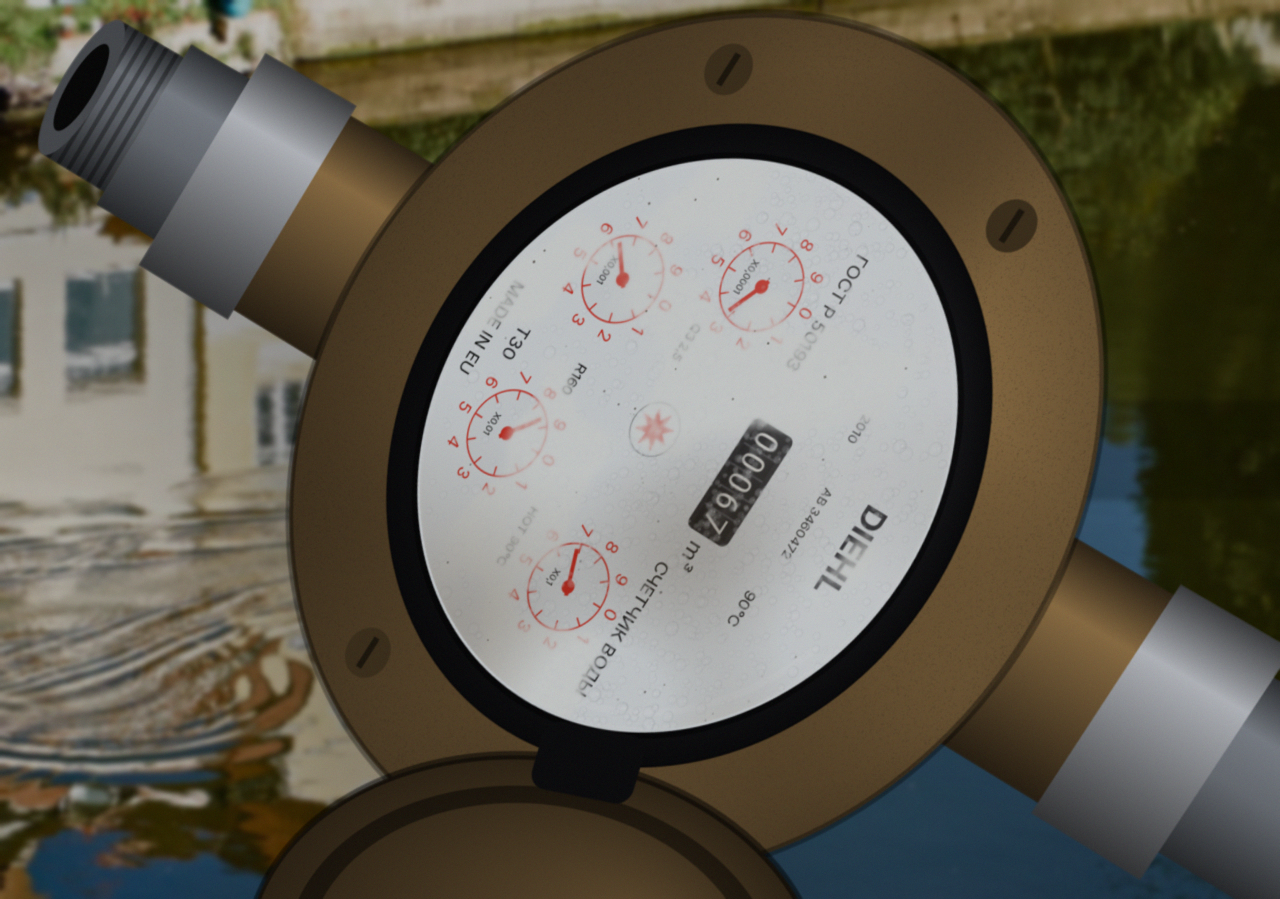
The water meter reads 67.6863 m³
